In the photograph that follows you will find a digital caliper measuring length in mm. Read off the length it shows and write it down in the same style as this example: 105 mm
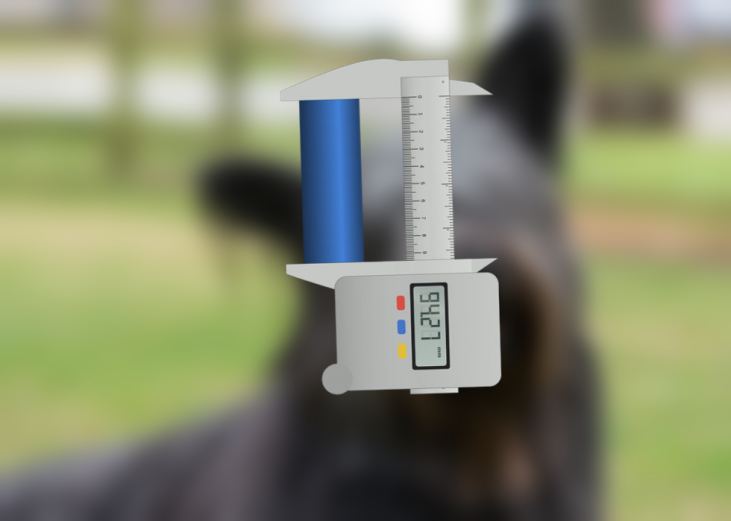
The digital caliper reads 94.27 mm
